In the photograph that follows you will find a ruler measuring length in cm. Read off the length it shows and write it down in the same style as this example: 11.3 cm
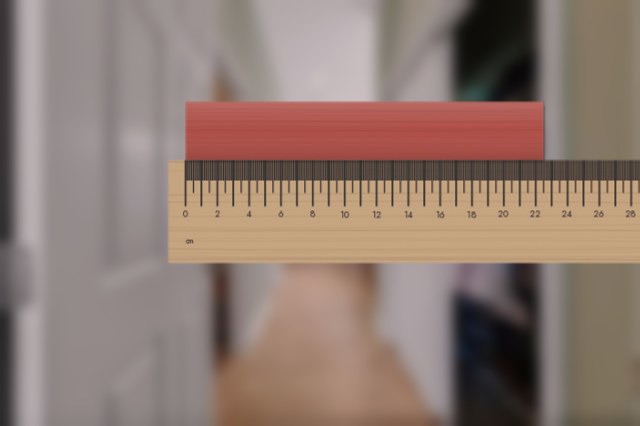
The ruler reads 22.5 cm
